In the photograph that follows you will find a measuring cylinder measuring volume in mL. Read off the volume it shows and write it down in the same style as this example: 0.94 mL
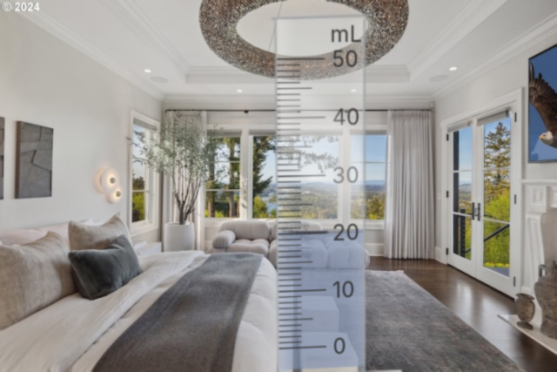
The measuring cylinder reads 20 mL
